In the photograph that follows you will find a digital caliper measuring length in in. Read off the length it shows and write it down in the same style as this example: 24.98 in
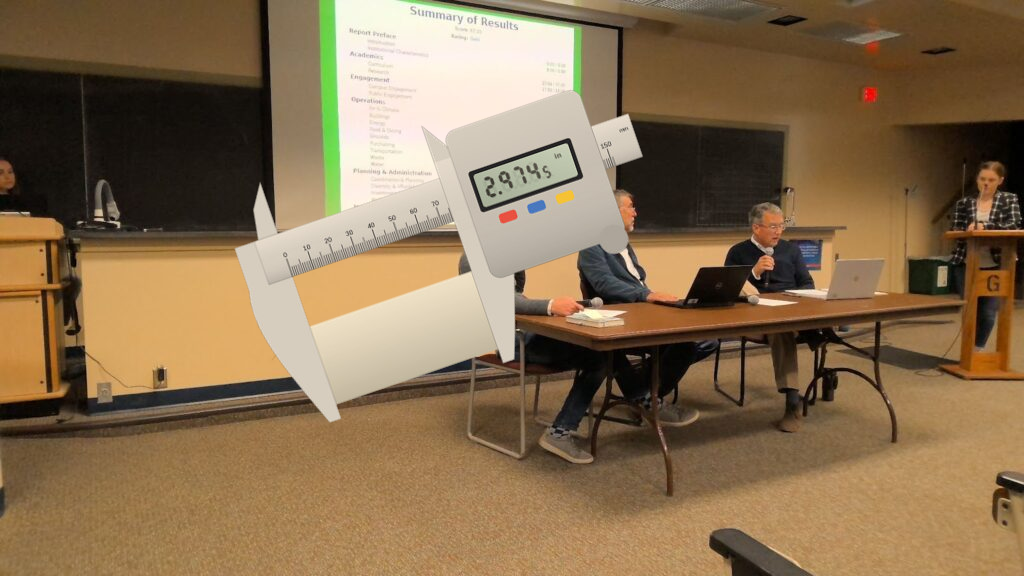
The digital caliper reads 2.9745 in
